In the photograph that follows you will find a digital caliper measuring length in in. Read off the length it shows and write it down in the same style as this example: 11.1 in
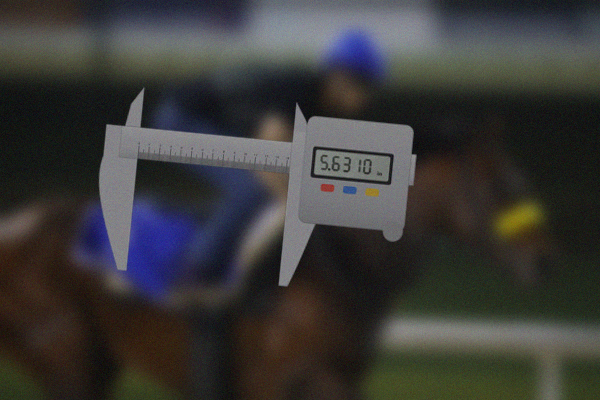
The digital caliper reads 5.6310 in
